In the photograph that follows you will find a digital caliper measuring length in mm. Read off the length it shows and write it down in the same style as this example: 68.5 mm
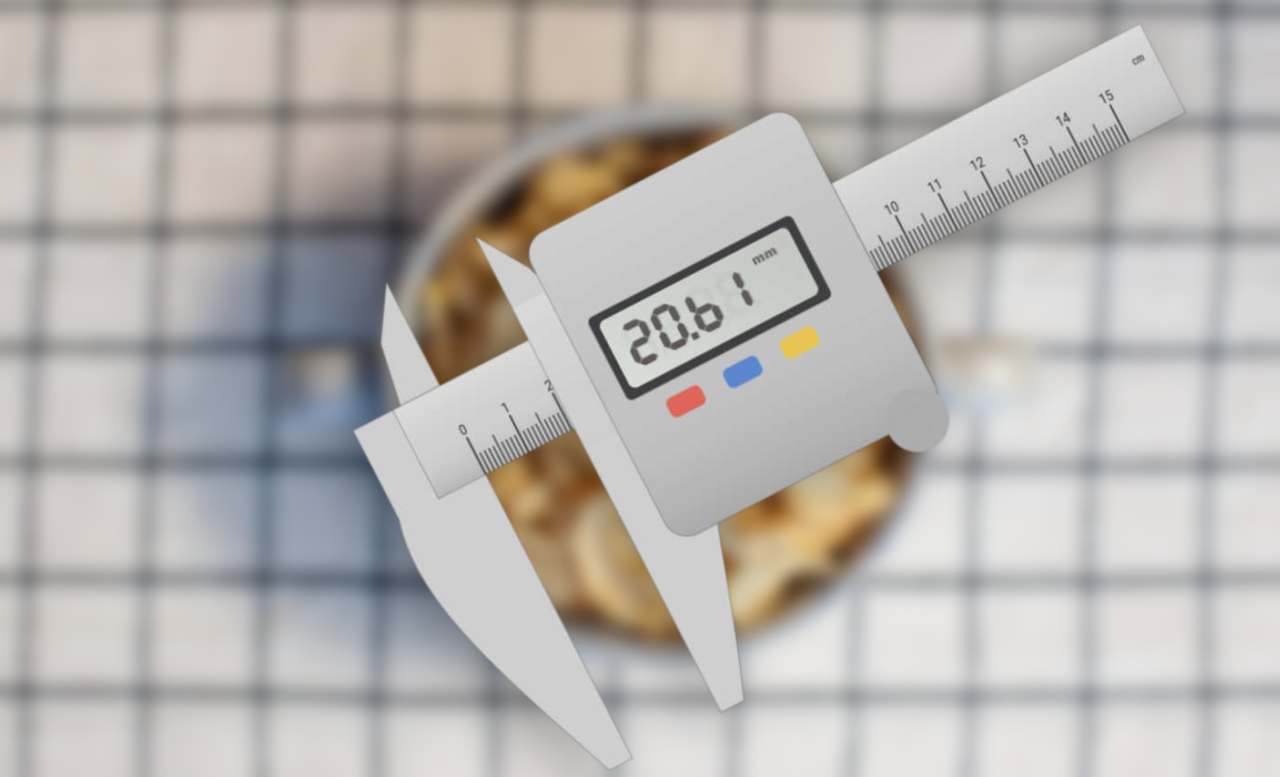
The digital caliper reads 20.61 mm
